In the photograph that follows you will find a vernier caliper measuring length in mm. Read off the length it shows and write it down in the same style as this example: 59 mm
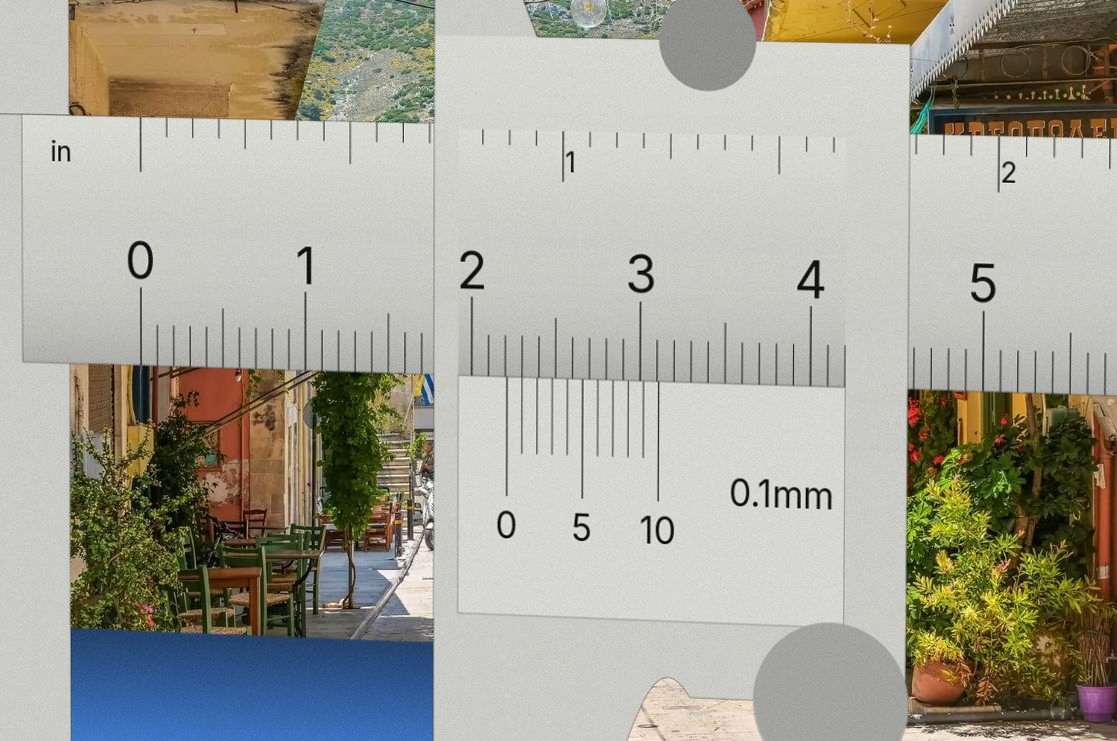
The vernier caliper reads 22.1 mm
